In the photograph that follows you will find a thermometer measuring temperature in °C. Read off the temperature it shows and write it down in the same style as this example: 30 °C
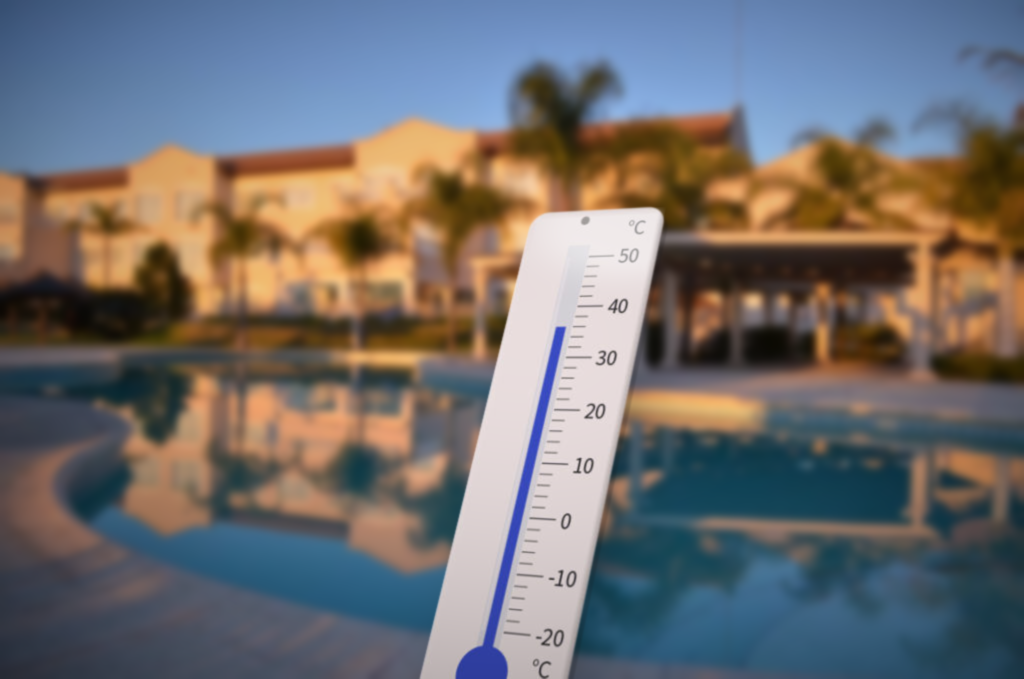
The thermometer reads 36 °C
